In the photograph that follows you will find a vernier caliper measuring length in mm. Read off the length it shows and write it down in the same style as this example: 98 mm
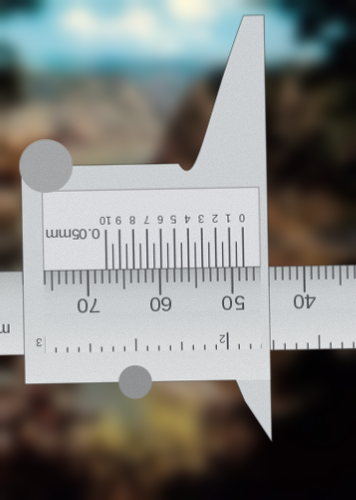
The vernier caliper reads 48.4 mm
